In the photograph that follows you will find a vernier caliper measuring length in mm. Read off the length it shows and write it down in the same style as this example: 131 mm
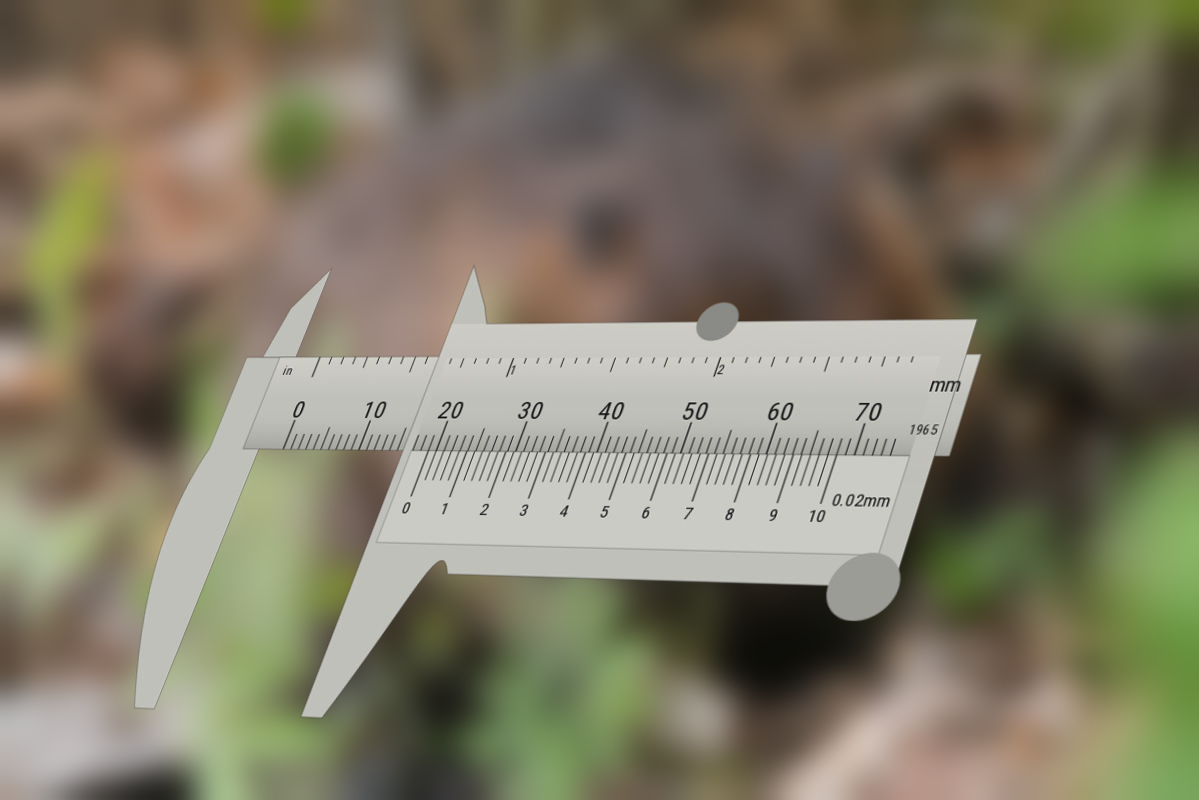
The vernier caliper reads 19.0 mm
